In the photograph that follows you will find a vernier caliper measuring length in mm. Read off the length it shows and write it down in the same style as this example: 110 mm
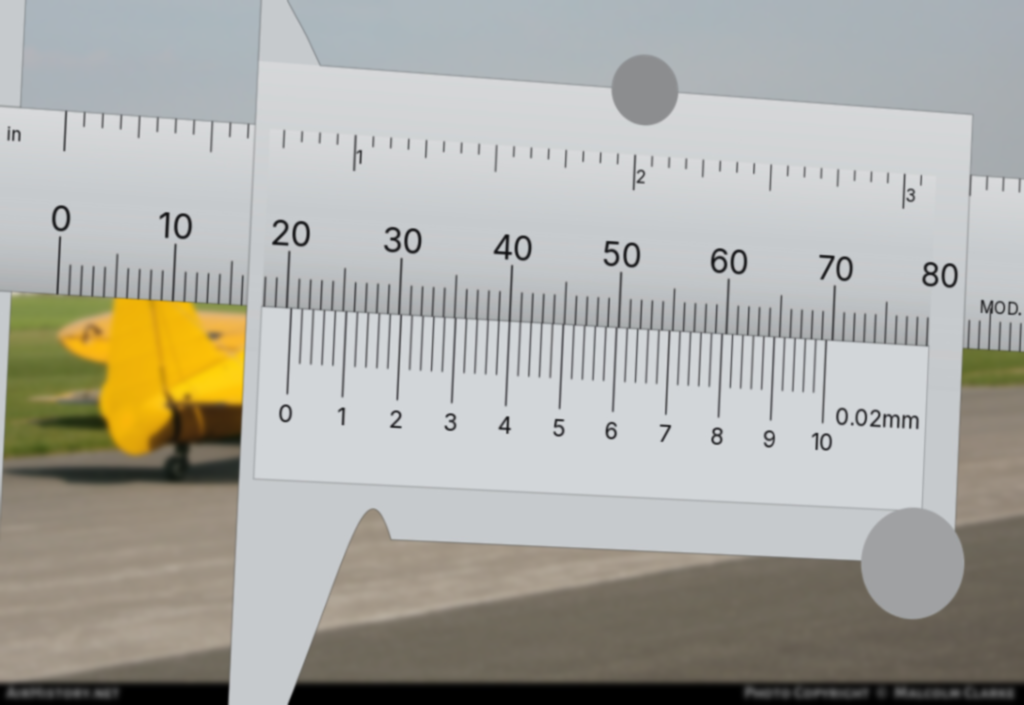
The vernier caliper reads 20.4 mm
